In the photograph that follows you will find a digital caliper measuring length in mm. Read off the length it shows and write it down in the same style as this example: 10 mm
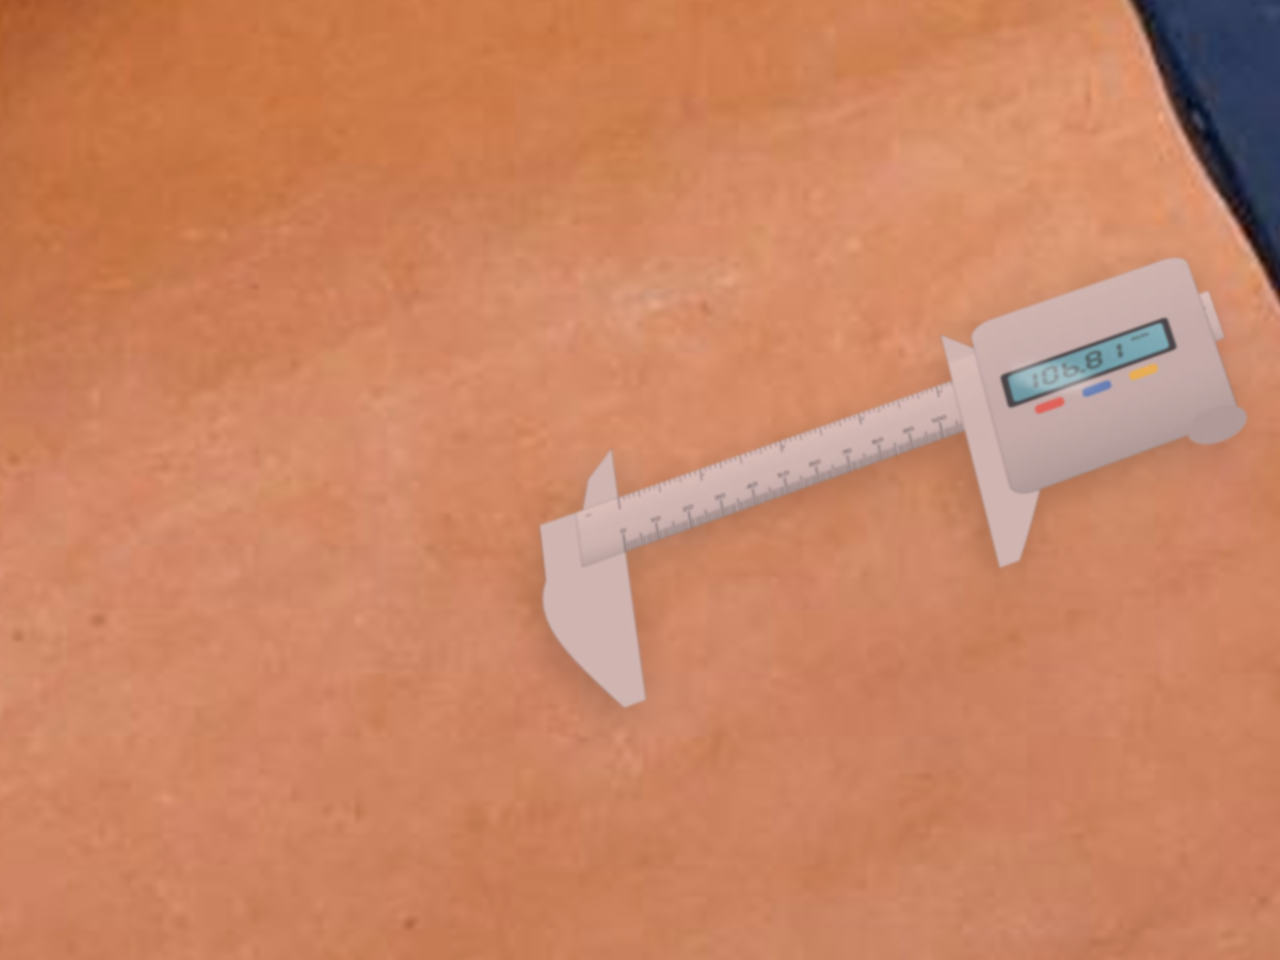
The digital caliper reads 106.81 mm
